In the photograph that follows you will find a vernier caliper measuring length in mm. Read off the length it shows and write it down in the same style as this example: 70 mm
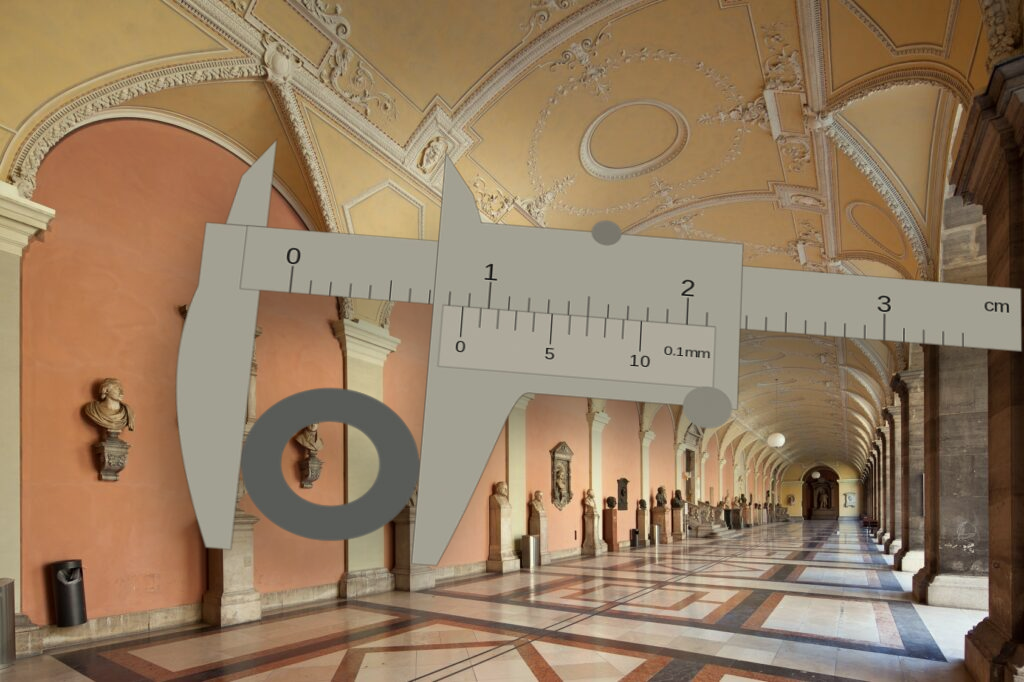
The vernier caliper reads 8.7 mm
